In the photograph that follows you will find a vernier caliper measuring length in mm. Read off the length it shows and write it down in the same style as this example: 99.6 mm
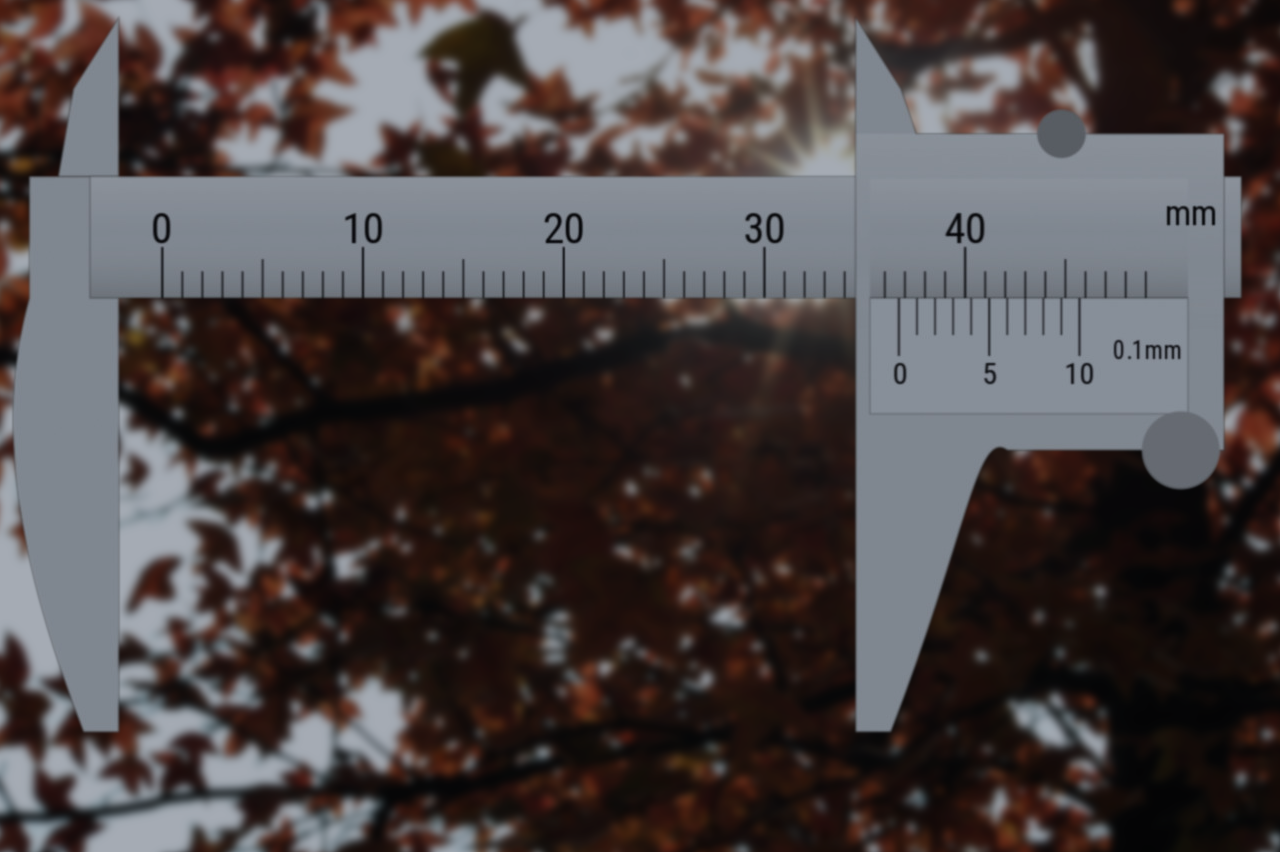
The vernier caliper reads 36.7 mm
